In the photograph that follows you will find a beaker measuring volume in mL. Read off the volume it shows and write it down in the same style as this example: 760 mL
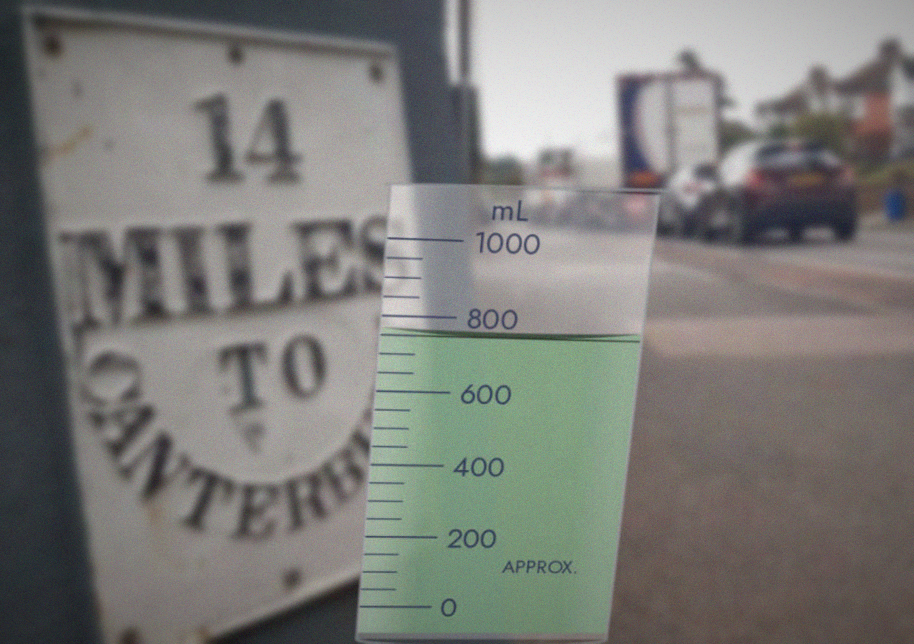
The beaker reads 750 mL
